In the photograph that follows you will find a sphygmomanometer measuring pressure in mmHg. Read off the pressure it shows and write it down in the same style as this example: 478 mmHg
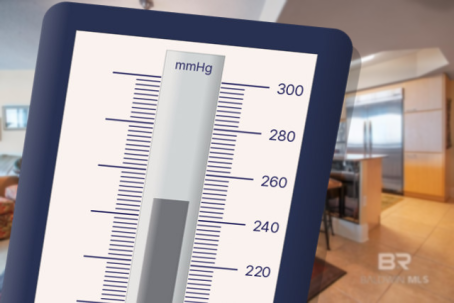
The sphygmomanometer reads 248 mmHg
